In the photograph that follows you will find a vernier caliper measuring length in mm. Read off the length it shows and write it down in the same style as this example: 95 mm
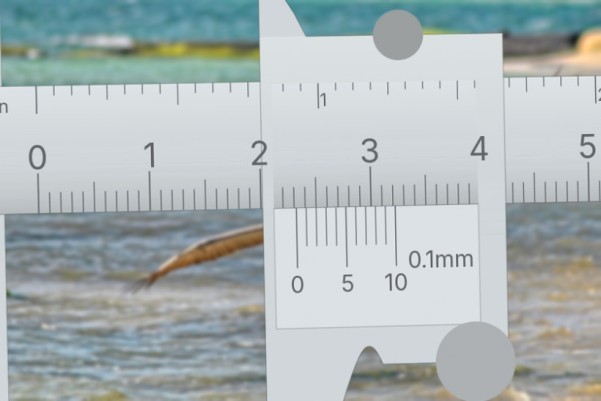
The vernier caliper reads 23.2 mm
